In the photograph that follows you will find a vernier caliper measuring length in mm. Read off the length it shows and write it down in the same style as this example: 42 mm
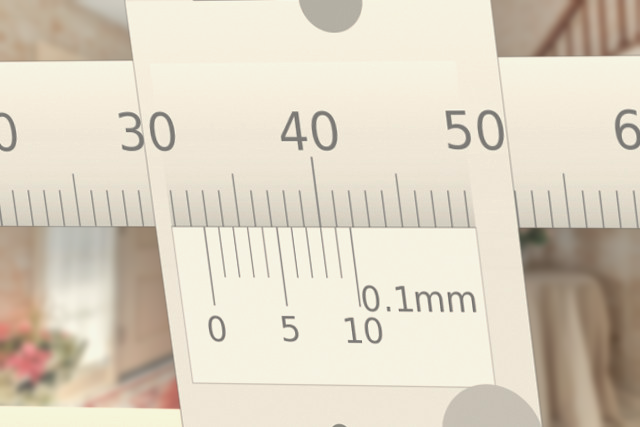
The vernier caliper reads 32.8 mm
